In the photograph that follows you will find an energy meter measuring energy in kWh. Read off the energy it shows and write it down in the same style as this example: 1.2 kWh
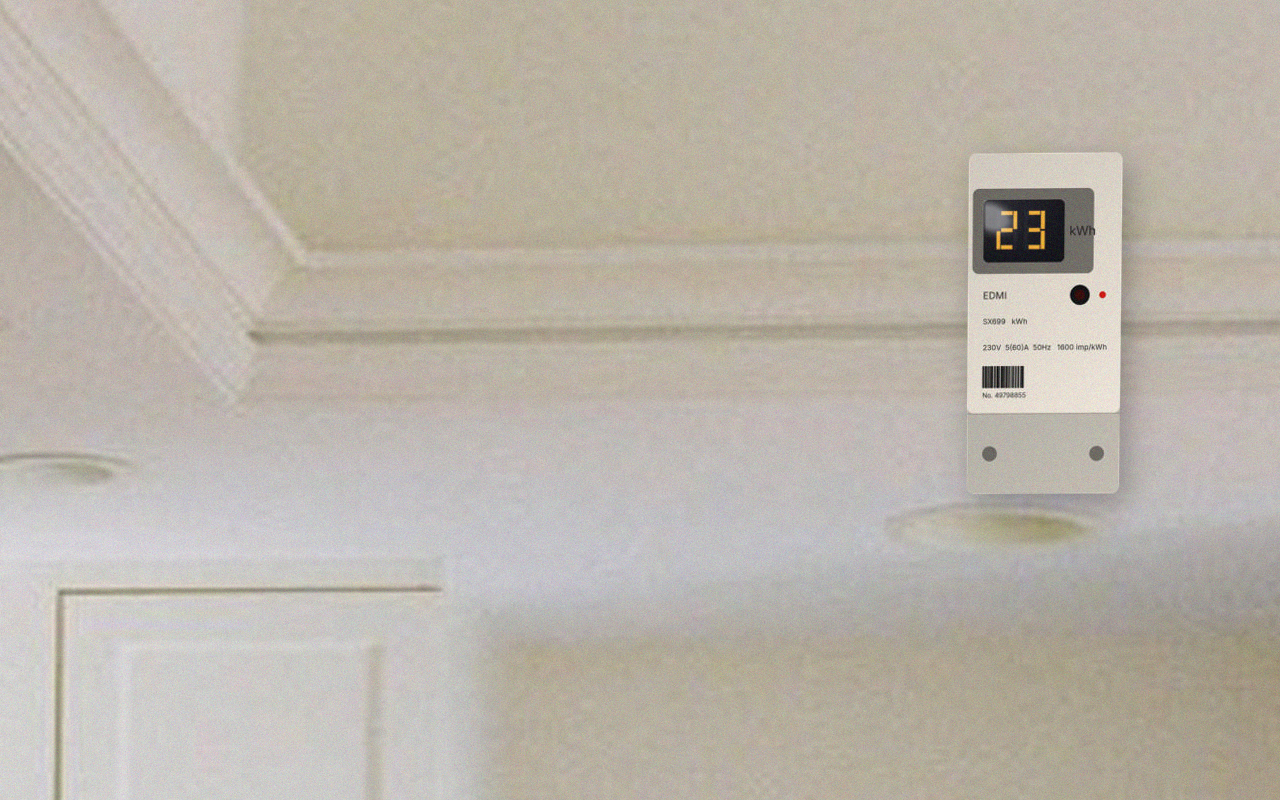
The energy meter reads 23 kWh
